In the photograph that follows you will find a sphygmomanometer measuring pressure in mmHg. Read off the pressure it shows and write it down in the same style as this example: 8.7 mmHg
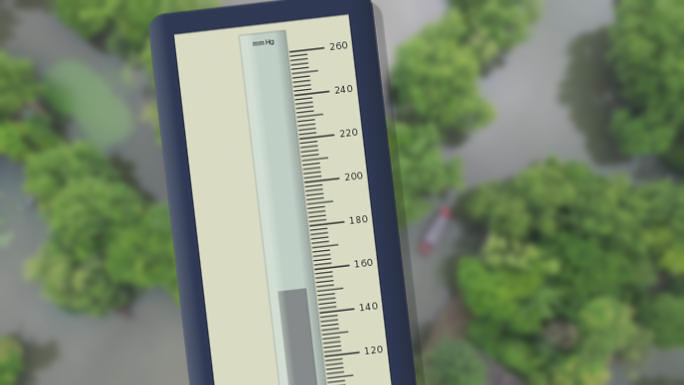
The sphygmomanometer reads 152 mmHg
